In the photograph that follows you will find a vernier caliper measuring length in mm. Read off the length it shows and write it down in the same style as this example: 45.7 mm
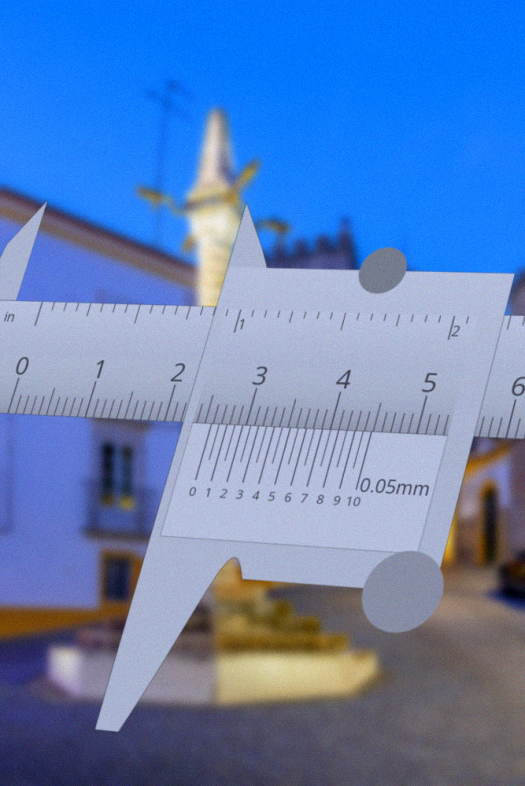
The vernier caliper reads 25.8 mm
